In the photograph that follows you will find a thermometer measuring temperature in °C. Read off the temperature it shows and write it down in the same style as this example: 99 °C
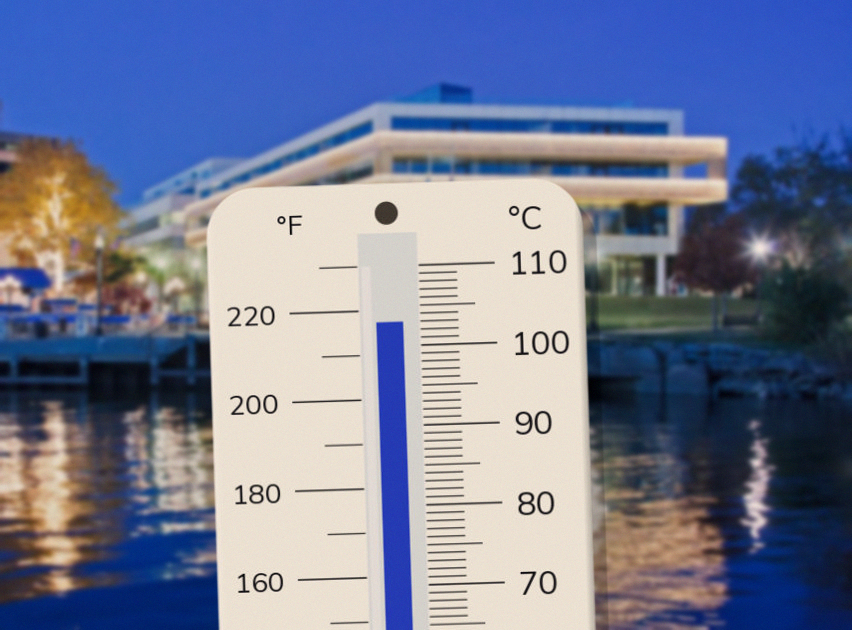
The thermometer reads 103 °C
